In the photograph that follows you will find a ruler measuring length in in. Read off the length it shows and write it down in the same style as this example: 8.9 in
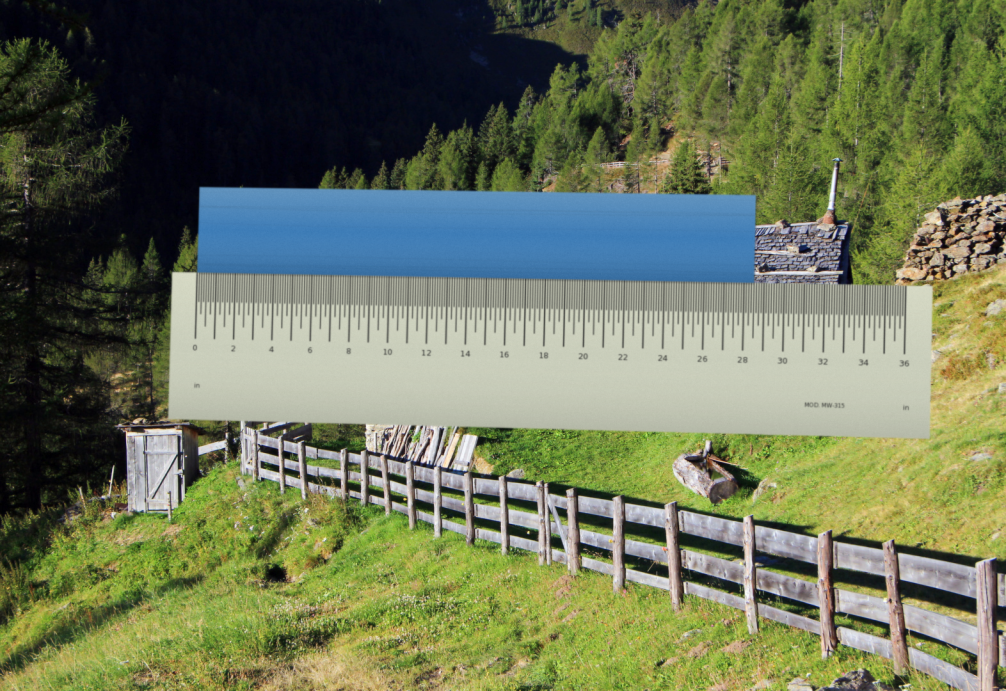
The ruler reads 28.5 in
